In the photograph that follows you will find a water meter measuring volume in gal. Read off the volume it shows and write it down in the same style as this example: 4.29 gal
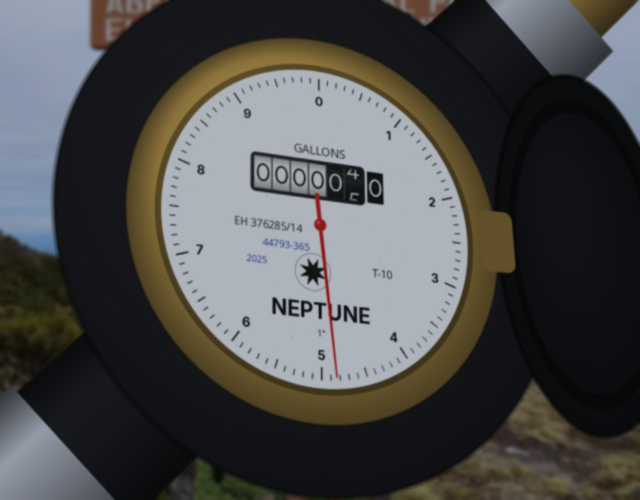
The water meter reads 44.8 gal
